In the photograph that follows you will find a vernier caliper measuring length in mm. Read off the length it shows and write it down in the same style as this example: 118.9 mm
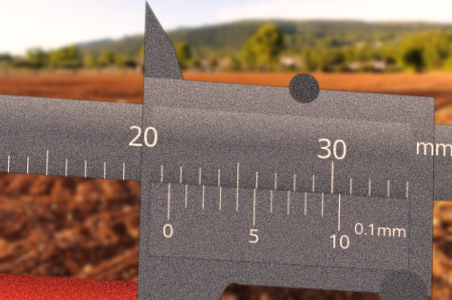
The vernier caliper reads 21.4 mm
